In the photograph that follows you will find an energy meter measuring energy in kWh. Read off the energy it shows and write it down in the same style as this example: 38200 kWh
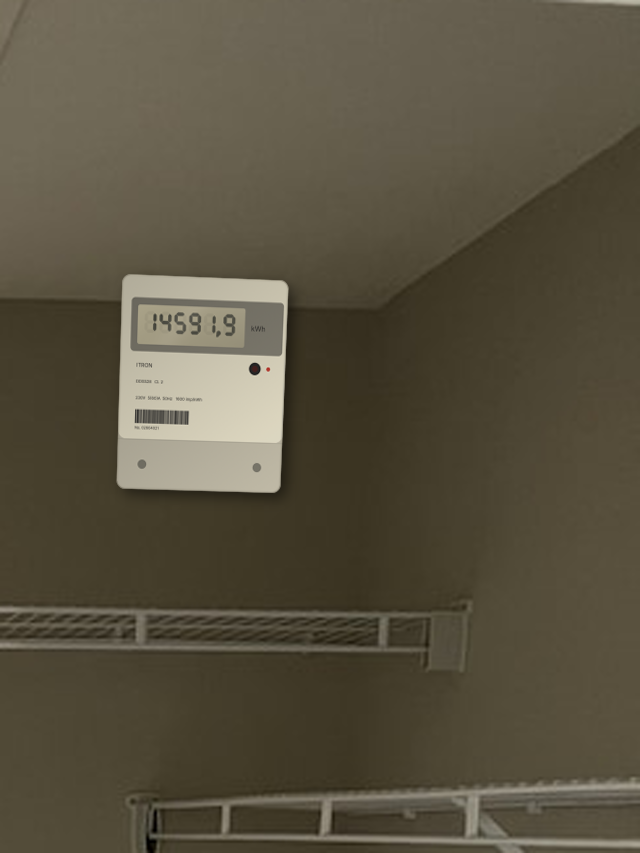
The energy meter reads 14591.9 kWh
